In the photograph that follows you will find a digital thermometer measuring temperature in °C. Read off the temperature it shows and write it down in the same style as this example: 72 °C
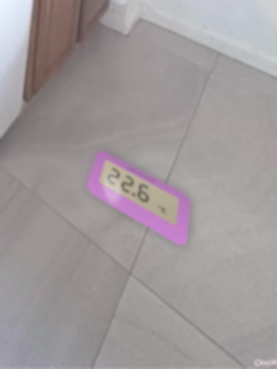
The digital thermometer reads 22.6 °C
